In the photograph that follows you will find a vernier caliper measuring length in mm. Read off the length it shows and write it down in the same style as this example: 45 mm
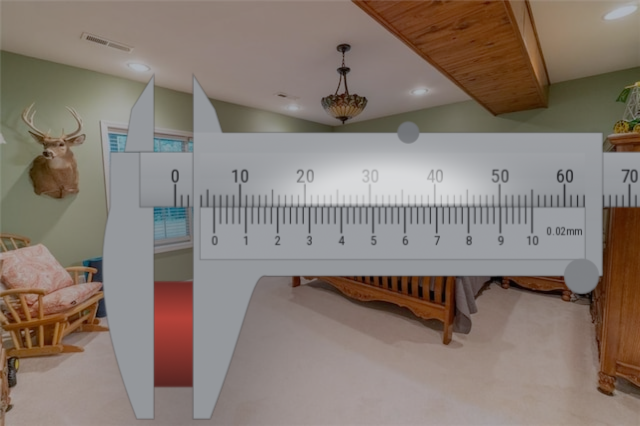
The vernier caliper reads 6.0 mm
